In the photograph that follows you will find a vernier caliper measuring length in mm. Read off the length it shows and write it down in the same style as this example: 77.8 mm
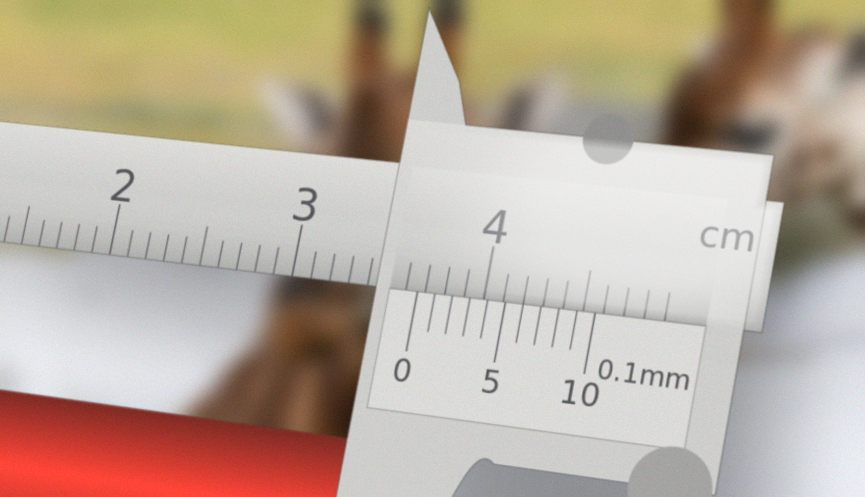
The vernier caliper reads 36.6 mm
